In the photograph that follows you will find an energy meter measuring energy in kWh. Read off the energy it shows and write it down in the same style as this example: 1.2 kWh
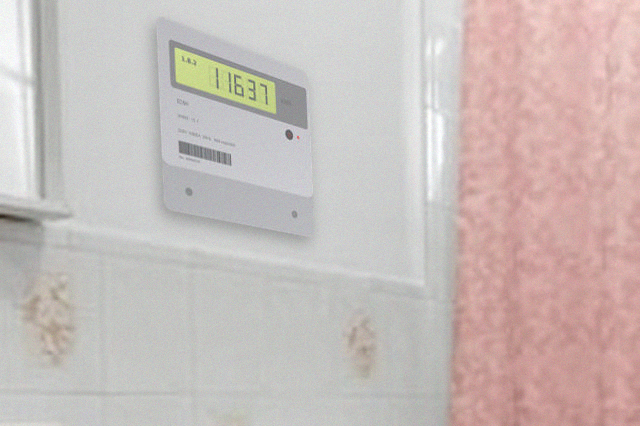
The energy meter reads 11637 kWh
